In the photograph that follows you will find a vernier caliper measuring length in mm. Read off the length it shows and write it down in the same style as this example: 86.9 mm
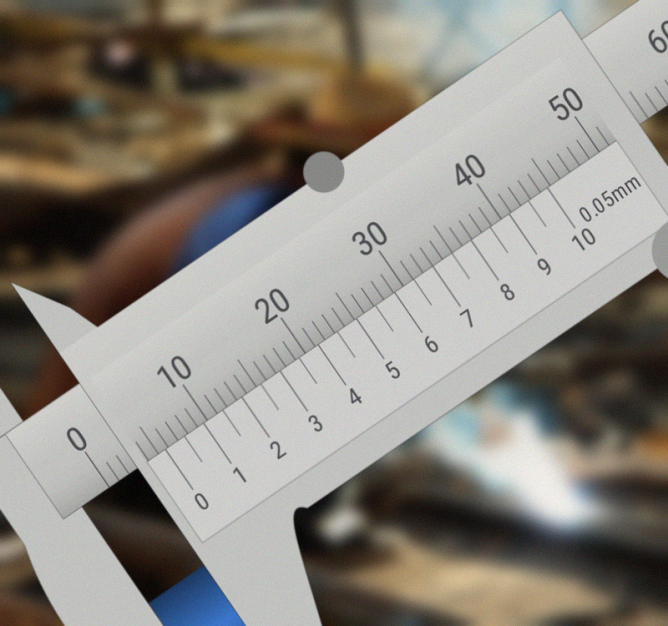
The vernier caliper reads 5.7 mm
